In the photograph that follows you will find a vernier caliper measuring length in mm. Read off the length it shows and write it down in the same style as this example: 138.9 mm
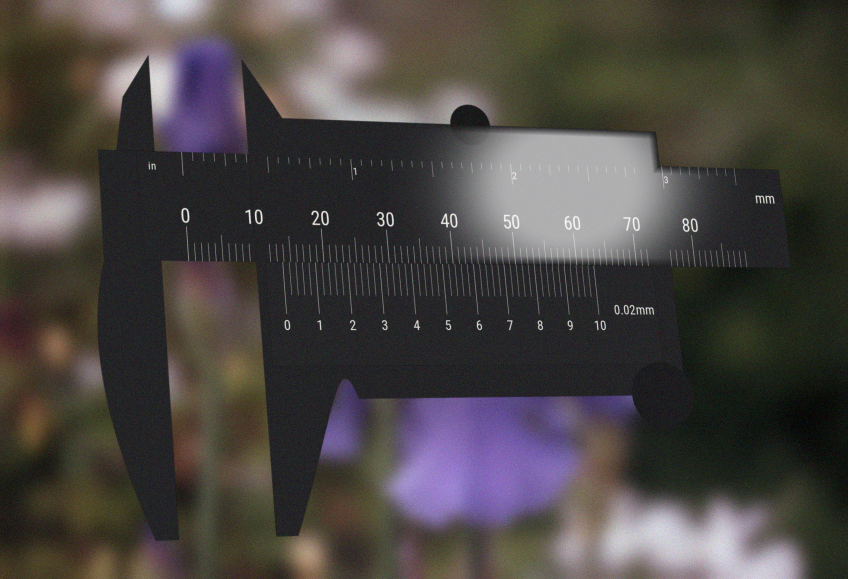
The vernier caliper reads 13.8 mm
